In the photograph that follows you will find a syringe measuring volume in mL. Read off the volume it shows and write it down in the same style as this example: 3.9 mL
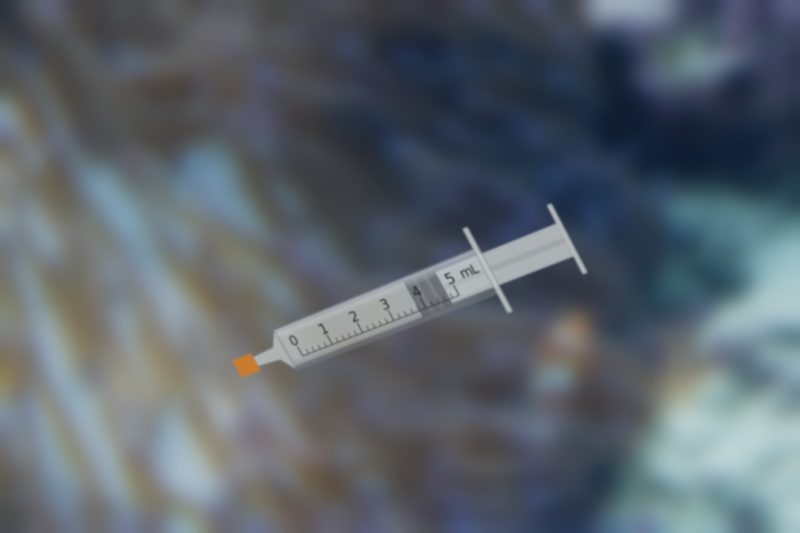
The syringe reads 3.8 mL
